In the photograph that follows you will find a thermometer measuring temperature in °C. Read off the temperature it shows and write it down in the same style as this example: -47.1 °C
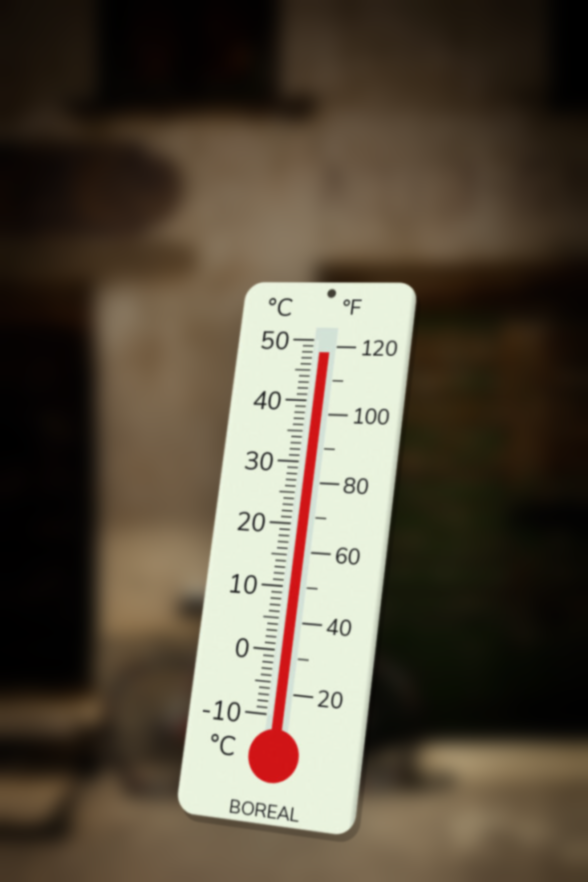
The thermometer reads 48 °C
